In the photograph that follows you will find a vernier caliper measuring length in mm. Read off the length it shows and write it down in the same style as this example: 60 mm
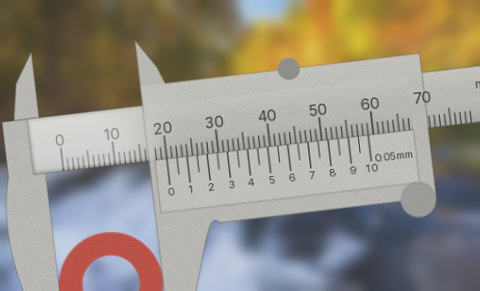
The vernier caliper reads 20.0 mm
